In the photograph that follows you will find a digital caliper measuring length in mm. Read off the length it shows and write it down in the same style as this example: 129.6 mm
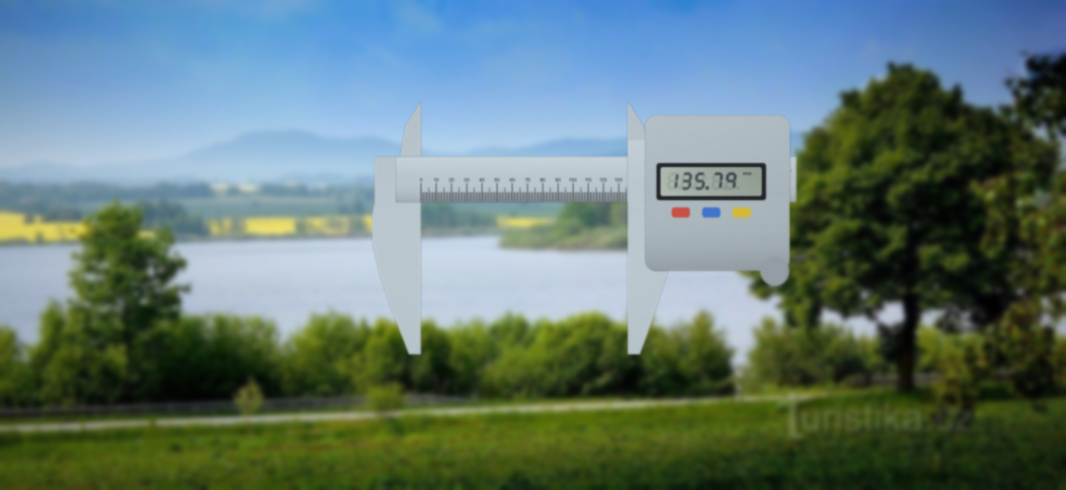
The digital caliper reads 135.79 mm
